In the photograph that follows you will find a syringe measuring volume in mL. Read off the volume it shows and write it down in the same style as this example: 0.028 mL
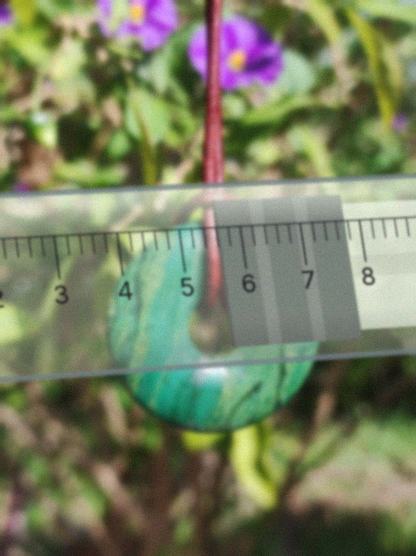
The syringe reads 5.6 mL
